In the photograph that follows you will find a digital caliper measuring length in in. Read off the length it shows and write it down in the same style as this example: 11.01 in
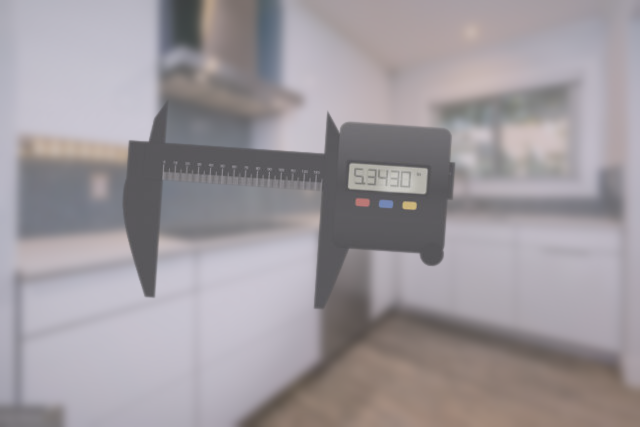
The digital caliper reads 5.3430 in
